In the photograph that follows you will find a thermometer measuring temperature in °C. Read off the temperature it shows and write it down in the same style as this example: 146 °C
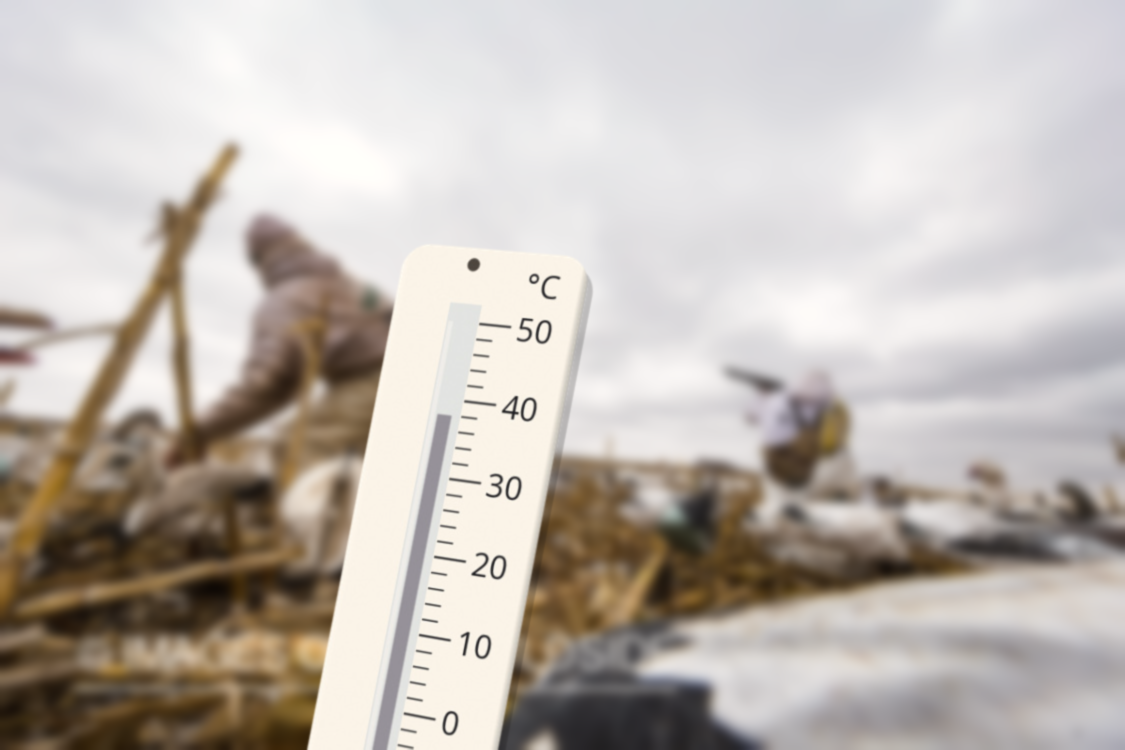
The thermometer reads 38 °C
